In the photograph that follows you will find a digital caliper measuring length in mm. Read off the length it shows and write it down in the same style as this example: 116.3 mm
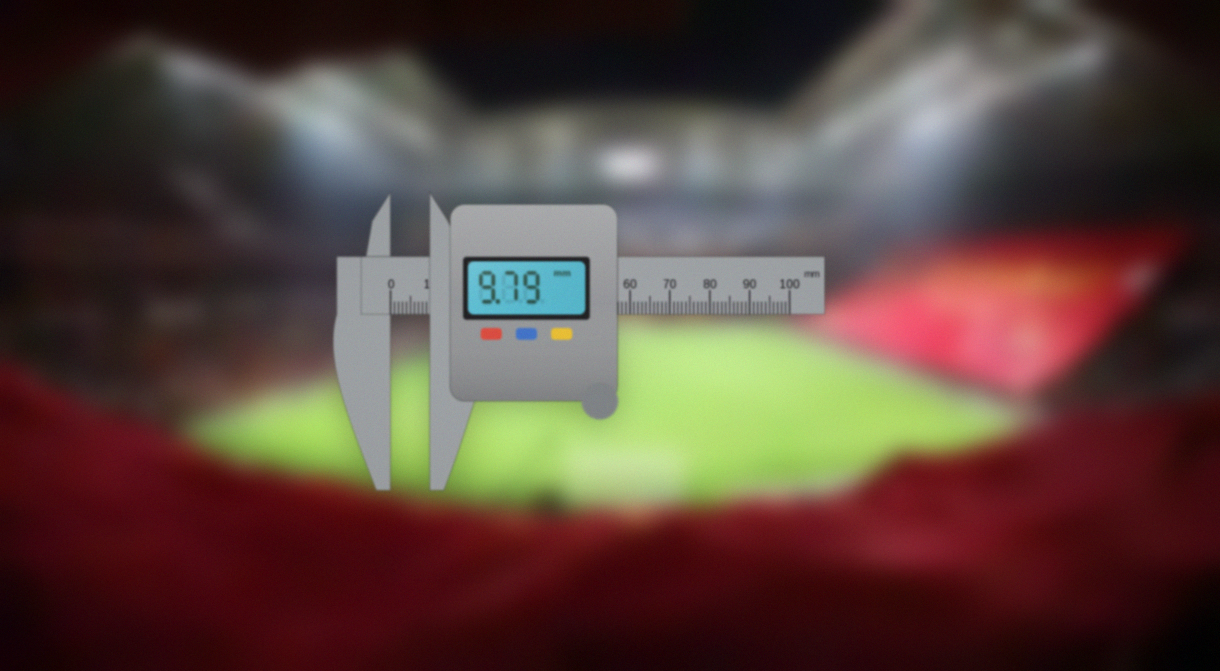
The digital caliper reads 9.79 mm
